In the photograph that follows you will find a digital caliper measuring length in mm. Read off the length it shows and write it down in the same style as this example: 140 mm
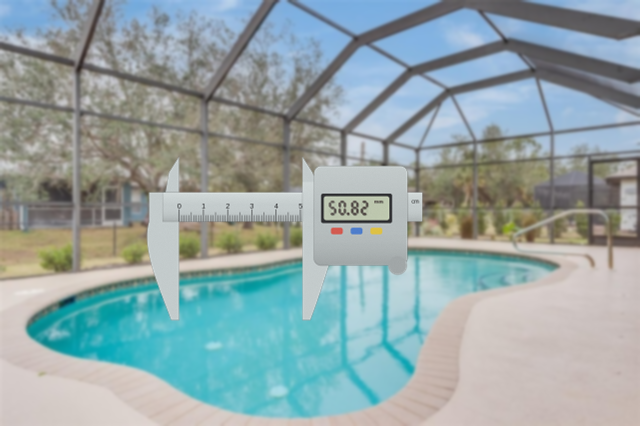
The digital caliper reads 50.82 mm
